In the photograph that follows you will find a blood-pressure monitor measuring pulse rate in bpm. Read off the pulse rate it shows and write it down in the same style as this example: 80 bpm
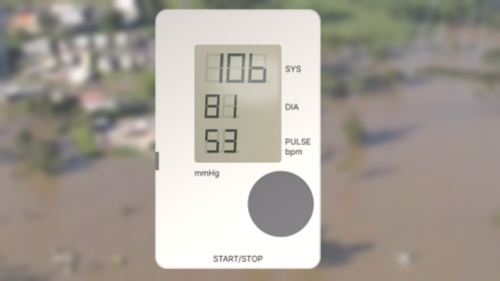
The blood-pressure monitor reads 53 bpm
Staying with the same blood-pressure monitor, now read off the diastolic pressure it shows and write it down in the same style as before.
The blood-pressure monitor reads 81 mmHg
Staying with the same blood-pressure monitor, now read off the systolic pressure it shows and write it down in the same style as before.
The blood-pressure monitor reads 106 mmHg
